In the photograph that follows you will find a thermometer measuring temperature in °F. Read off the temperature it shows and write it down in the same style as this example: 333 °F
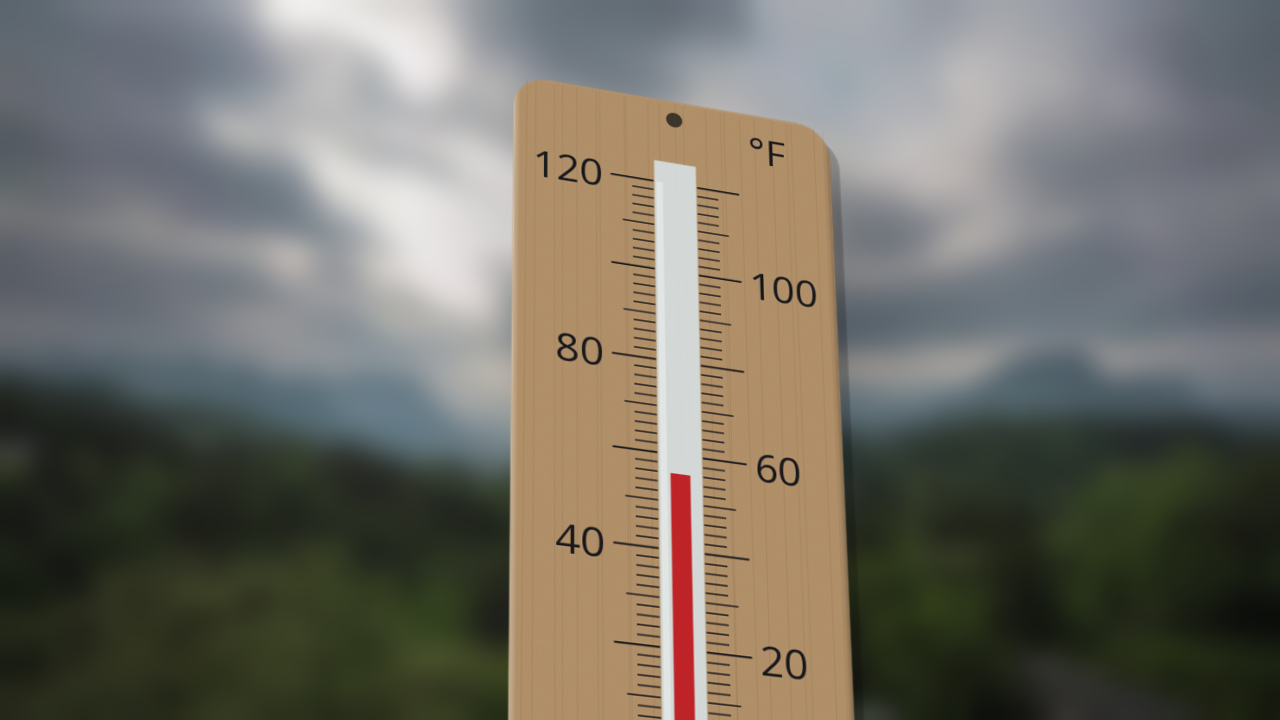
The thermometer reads 56 °F
